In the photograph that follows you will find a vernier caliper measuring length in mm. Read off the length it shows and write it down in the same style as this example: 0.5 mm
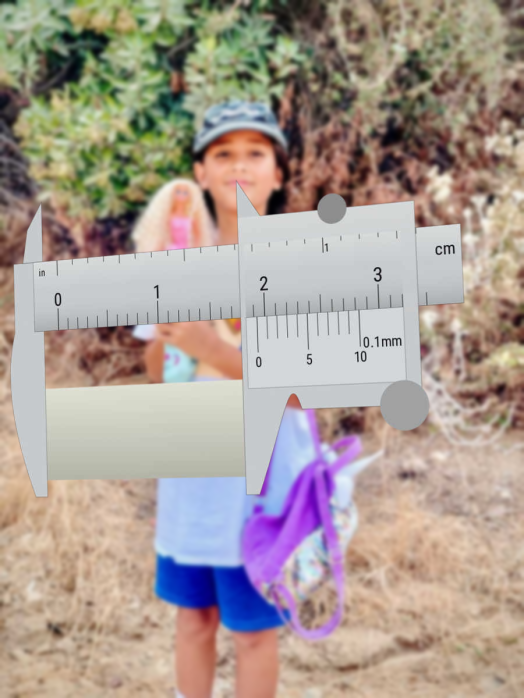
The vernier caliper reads 19.3 mm
